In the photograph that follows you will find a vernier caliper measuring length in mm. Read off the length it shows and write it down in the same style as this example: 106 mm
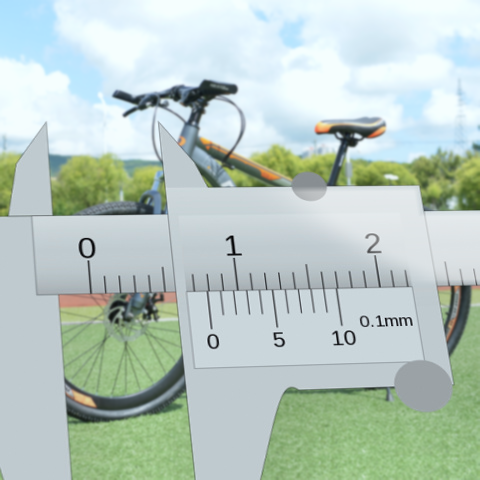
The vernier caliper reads 7.9 mm
